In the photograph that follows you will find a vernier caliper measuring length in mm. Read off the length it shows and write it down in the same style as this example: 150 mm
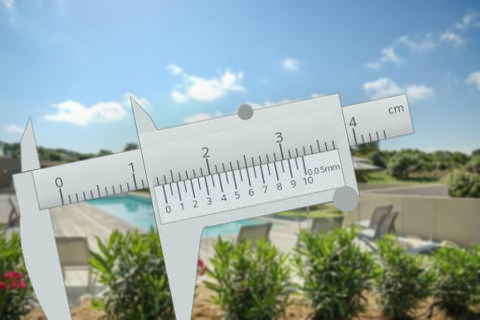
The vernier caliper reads 13.6 mm
